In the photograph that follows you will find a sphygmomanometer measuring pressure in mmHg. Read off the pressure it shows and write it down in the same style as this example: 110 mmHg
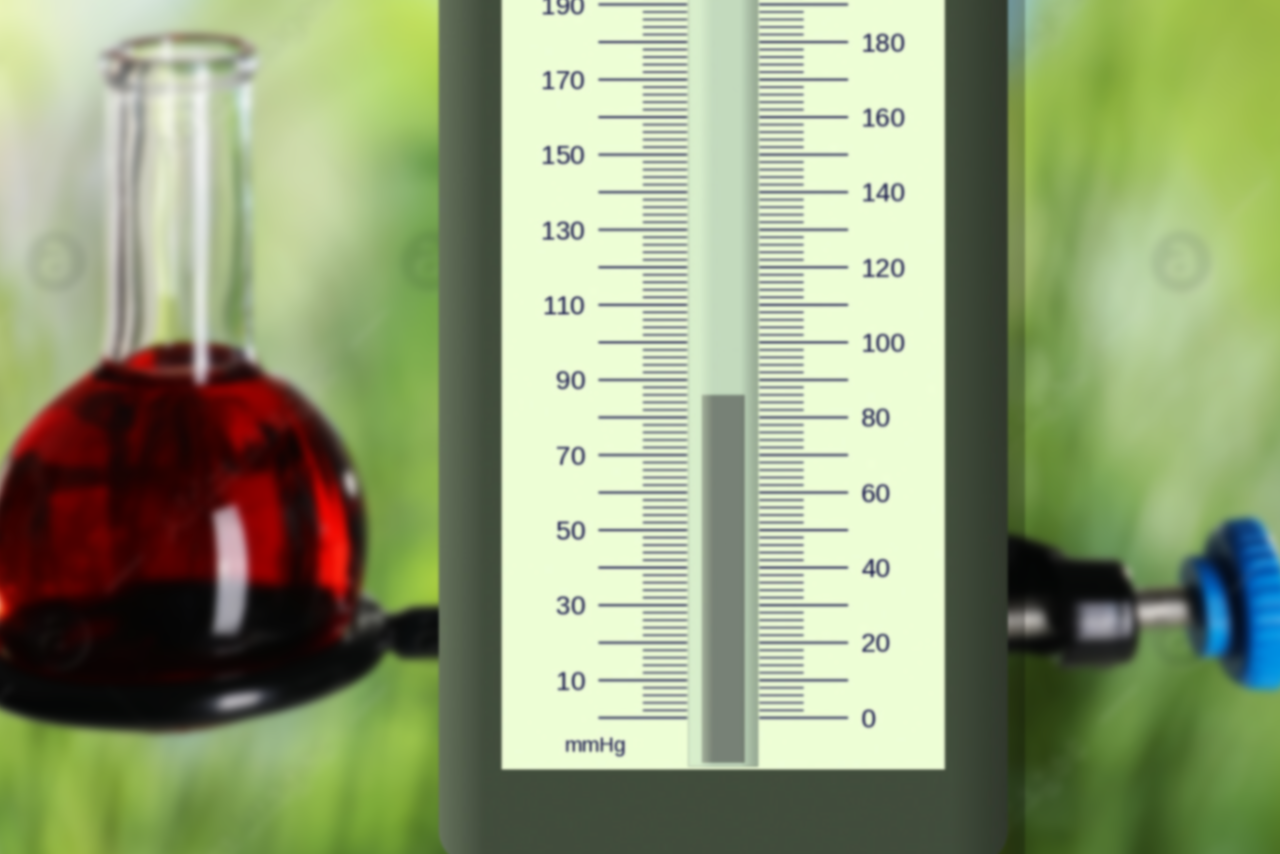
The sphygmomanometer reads 86 mmHg
